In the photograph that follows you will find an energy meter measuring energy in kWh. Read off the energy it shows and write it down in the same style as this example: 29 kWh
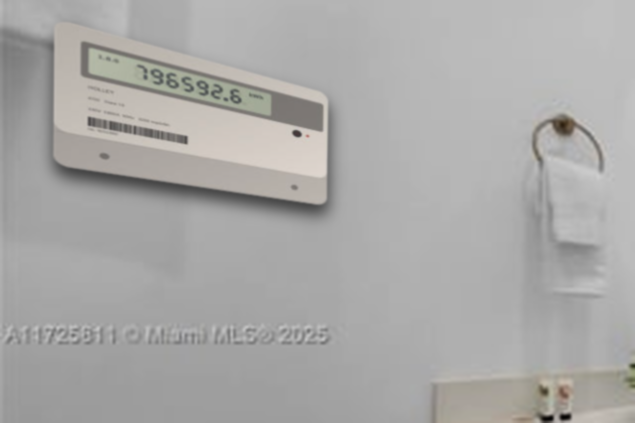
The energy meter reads 796592.6 kWh
